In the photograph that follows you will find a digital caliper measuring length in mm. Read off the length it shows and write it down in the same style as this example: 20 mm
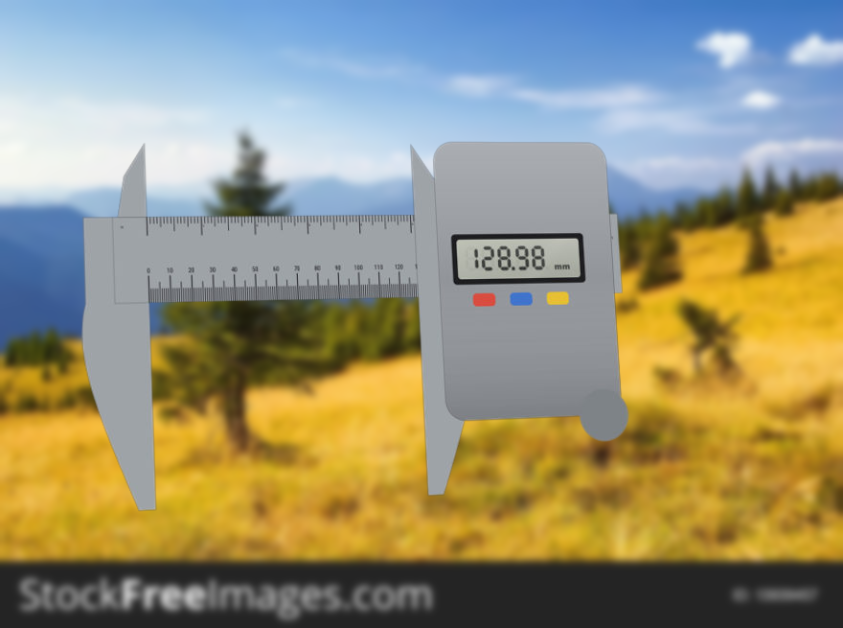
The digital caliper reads 128.98 mm
